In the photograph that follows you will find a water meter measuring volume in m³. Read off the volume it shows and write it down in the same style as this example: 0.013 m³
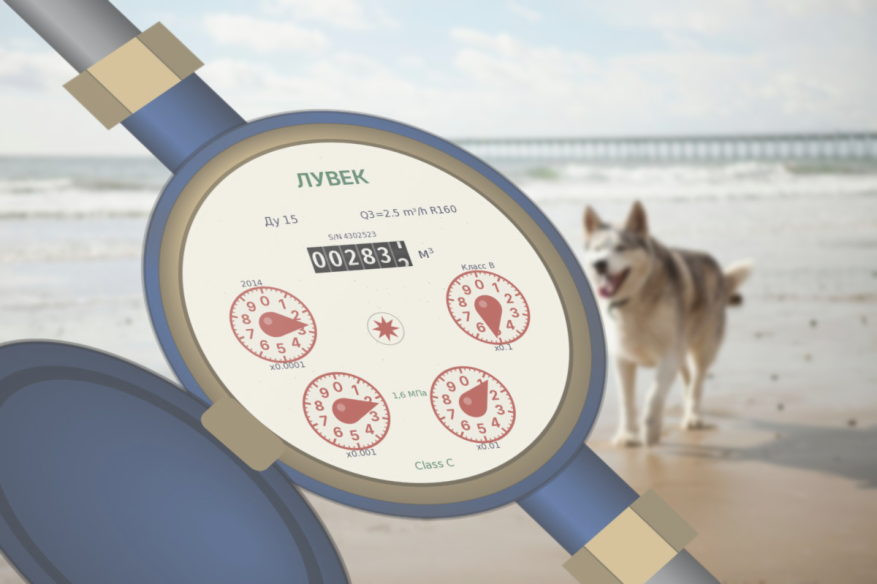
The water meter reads 2831.5122 m³
